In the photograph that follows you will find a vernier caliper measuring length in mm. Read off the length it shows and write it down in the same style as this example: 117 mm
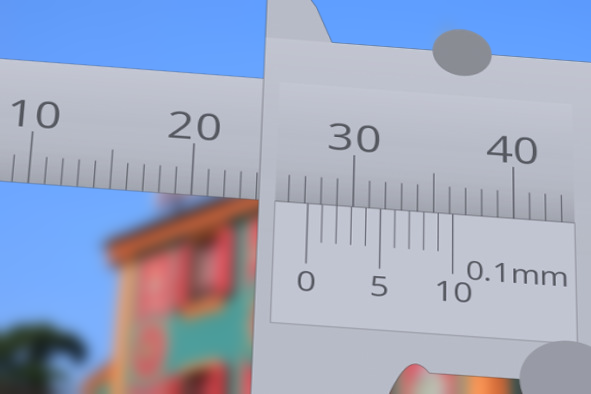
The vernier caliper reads 27.2 mm
